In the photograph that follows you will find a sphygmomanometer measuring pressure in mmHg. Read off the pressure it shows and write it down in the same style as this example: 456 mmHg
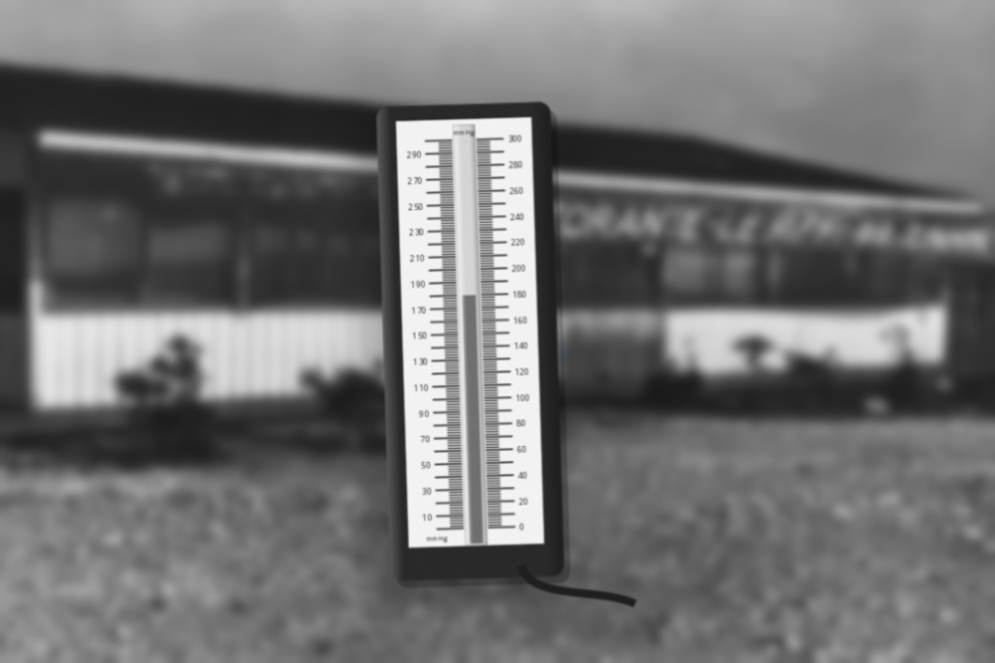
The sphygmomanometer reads 180 mmHg
